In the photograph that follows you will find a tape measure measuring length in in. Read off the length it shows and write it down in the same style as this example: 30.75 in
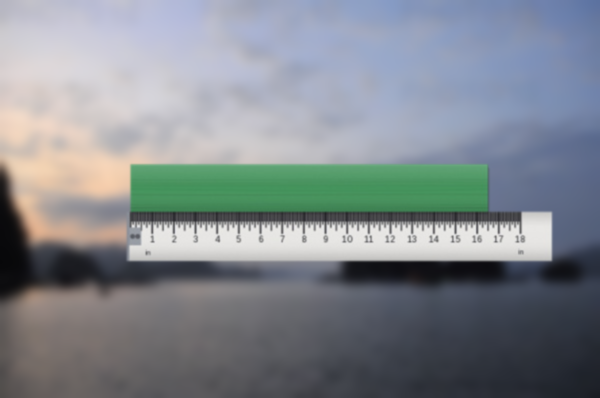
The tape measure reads 16.5 in
